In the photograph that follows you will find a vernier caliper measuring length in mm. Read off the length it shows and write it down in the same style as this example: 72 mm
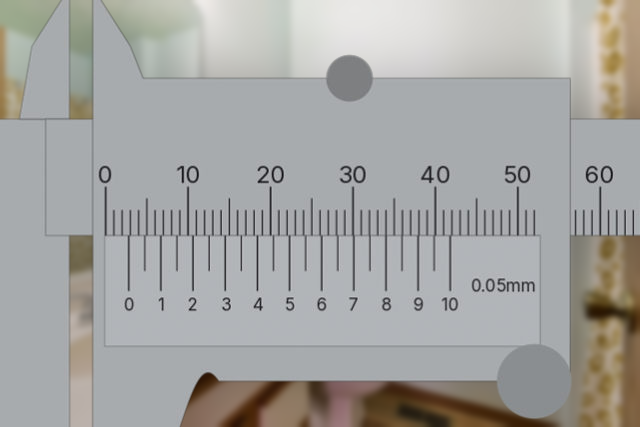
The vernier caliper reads 2.8 mm
